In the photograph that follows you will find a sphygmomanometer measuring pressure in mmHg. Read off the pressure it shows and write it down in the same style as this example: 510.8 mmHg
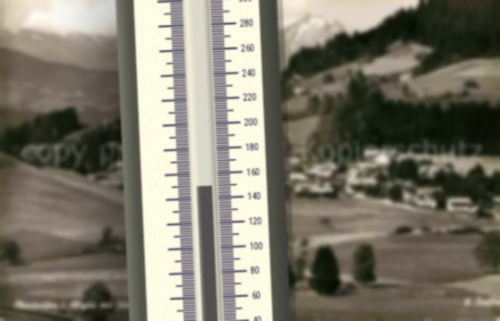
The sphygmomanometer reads 150 mmHg
